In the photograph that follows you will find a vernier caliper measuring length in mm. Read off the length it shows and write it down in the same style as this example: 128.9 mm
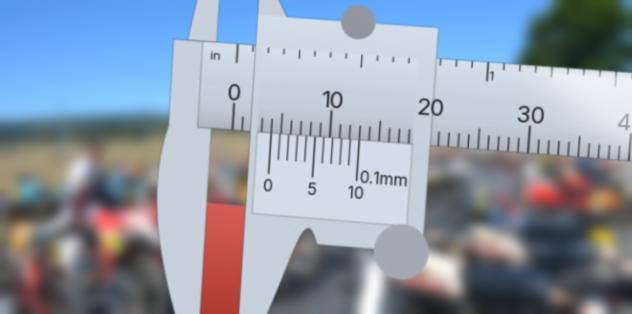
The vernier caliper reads 4.0 mm
